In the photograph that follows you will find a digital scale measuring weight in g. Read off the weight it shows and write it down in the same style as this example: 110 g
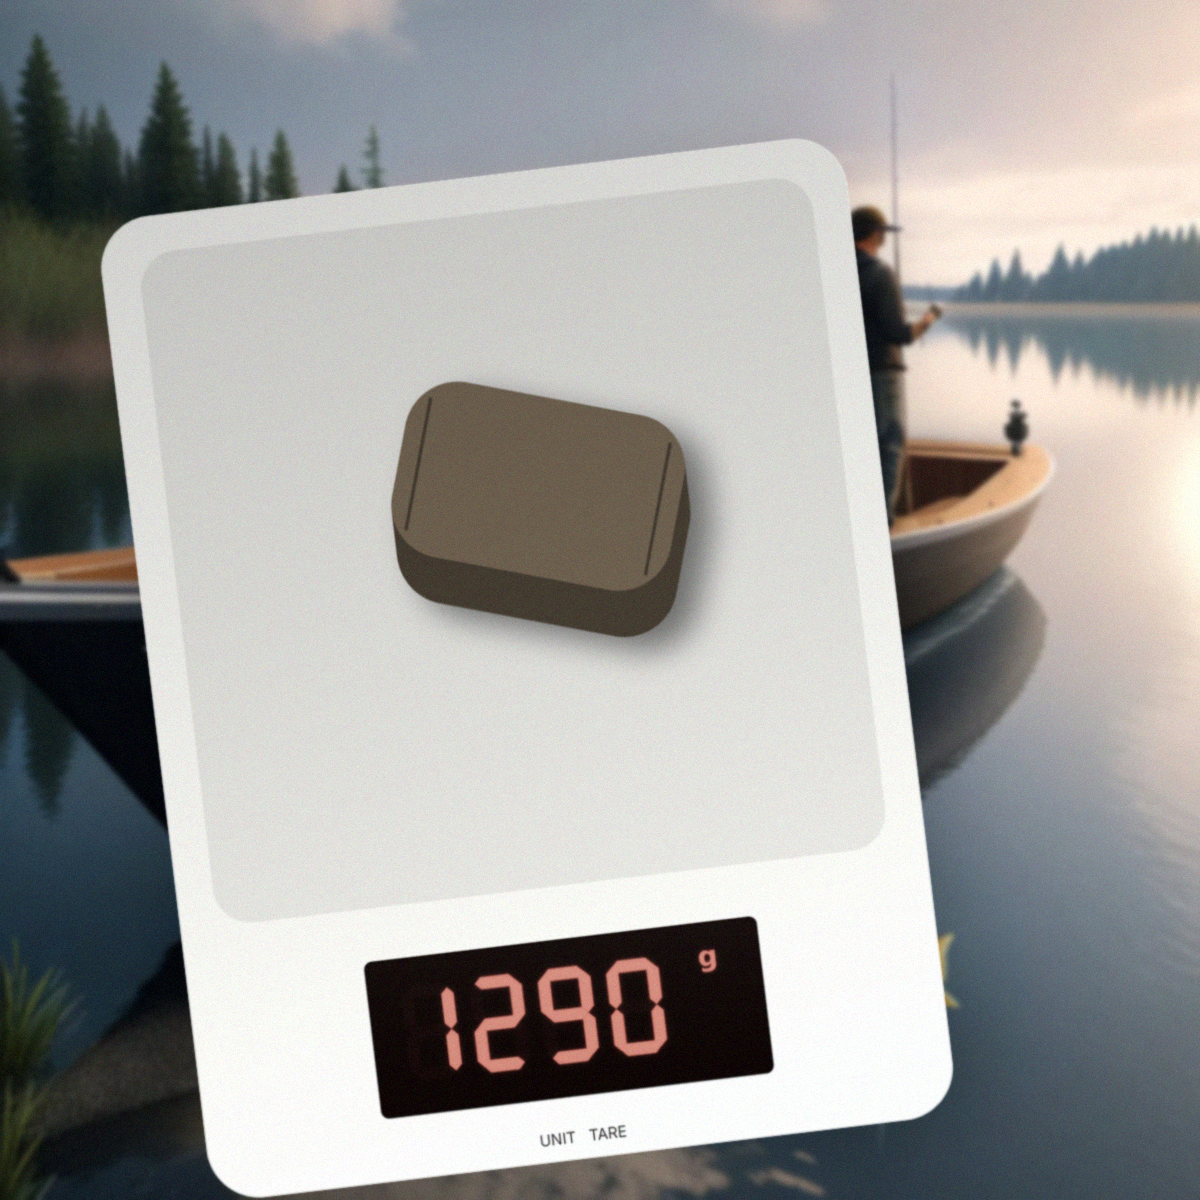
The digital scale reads 1290 g
